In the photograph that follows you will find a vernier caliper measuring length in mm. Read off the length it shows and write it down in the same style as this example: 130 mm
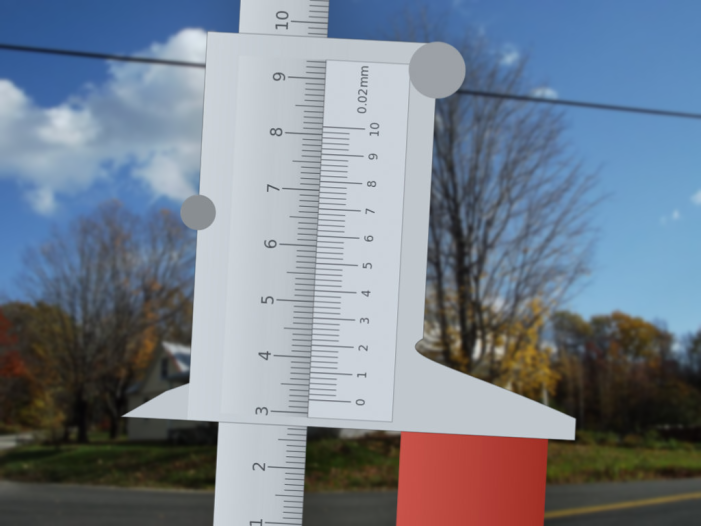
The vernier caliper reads 32.4 mm
